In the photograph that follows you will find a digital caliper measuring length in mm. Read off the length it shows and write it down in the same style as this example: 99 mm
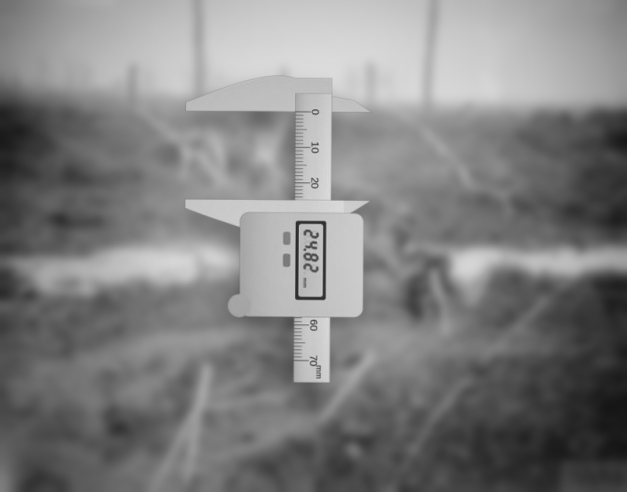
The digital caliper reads 24.82 mm
